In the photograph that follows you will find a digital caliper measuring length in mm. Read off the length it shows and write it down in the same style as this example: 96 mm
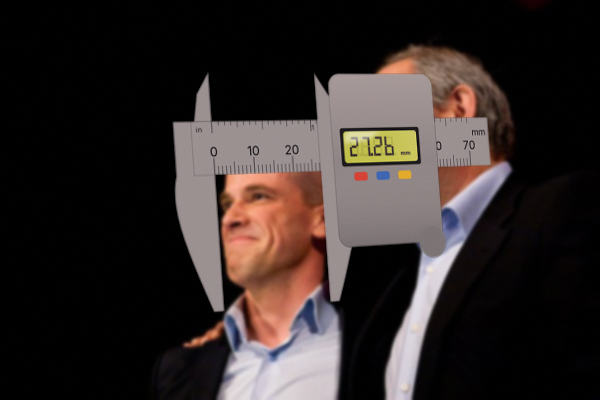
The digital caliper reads 27.26 mm
